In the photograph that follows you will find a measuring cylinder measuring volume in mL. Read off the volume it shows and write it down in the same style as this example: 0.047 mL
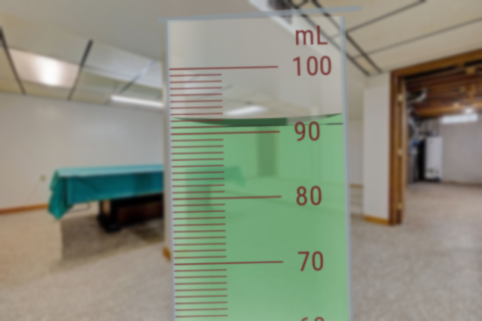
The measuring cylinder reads 91 mL
